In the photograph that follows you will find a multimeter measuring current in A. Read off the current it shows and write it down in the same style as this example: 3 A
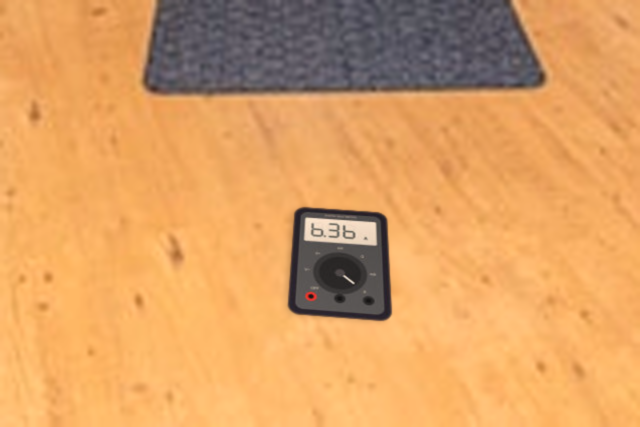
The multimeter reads 6.36 A
